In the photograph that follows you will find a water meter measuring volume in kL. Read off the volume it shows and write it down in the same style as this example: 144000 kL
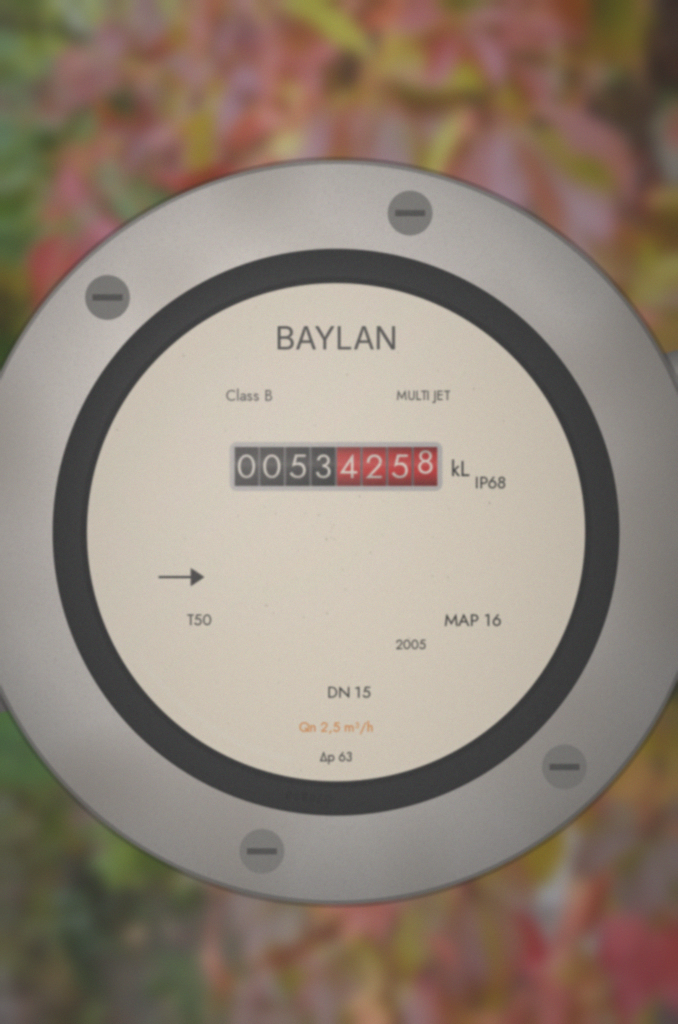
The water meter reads 53.4258 kL
